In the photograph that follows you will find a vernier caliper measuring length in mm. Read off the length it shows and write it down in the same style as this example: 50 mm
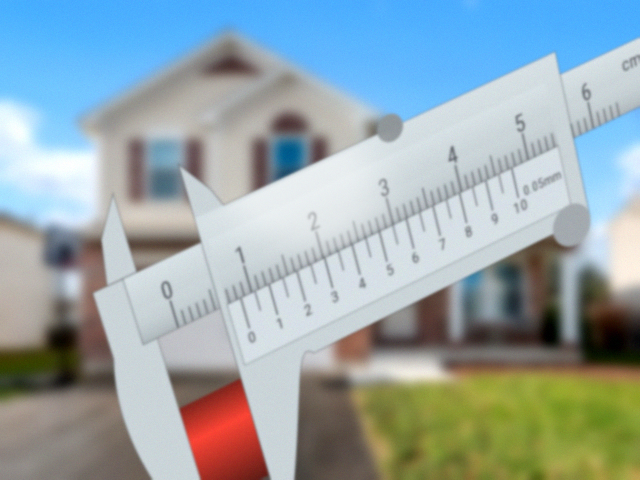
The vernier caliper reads 8.5 mm
